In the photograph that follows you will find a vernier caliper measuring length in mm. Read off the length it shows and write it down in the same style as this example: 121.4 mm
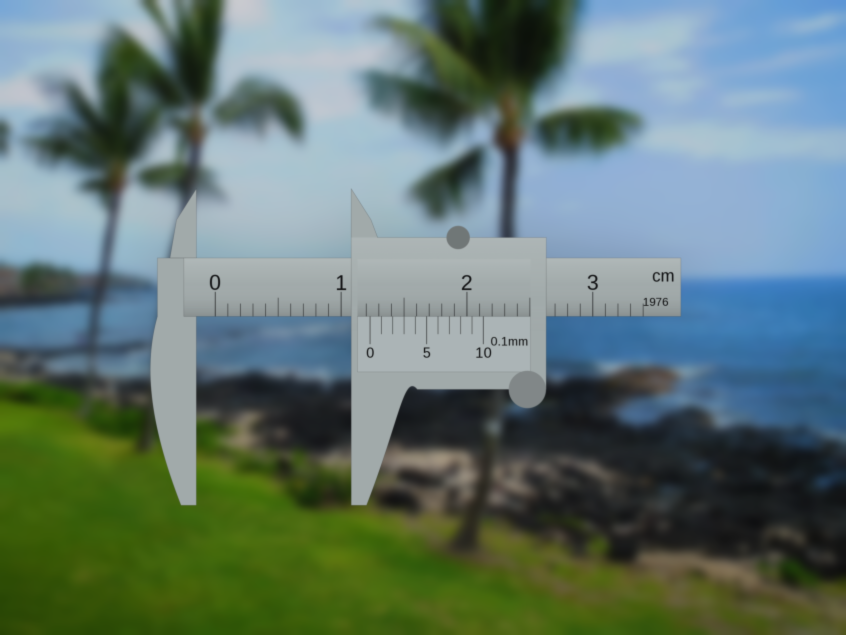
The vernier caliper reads 12.3 mm
